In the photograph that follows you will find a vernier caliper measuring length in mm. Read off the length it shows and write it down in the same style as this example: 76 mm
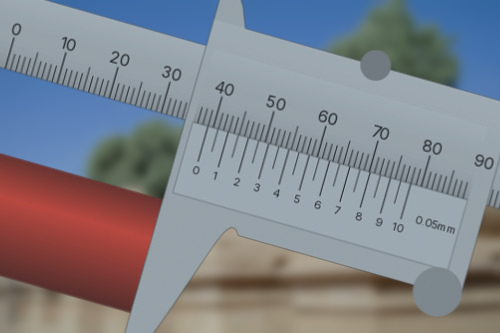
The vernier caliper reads 39.0 mm
